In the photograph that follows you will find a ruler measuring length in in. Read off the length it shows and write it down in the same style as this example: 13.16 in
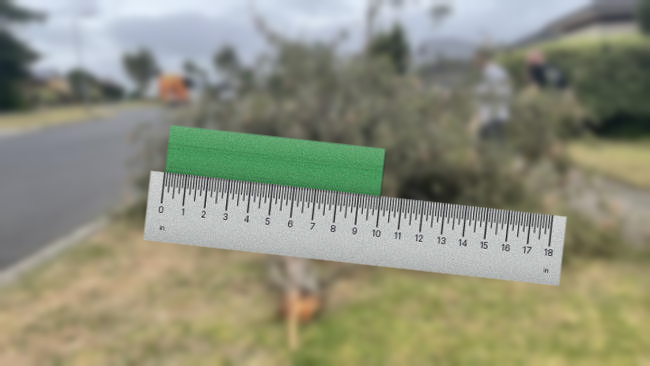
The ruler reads 10 in
